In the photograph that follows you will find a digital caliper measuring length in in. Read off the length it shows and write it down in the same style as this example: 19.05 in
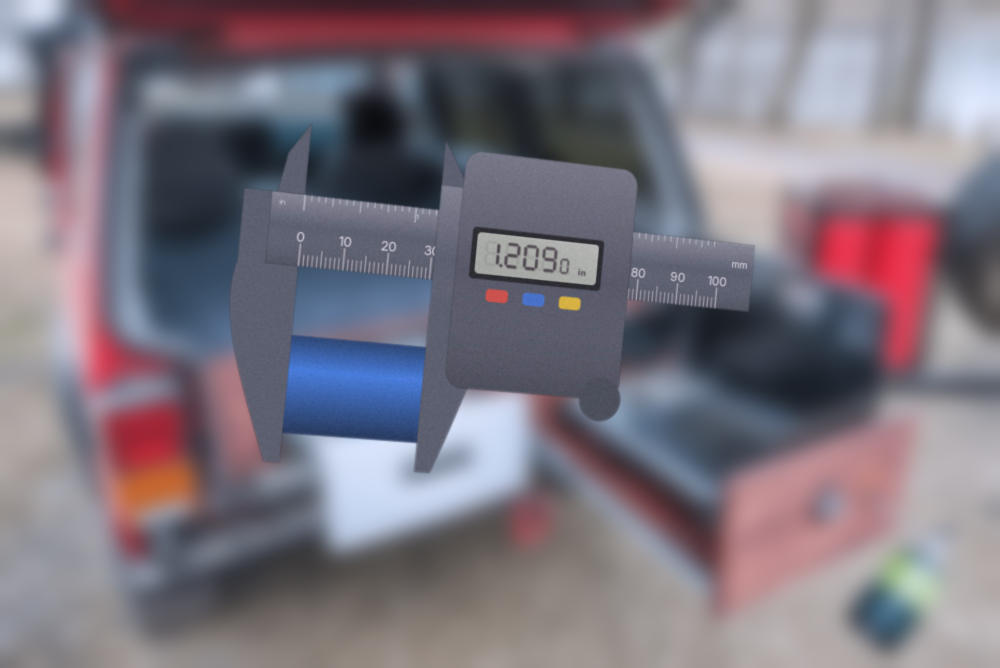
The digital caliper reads 1.2090 in
